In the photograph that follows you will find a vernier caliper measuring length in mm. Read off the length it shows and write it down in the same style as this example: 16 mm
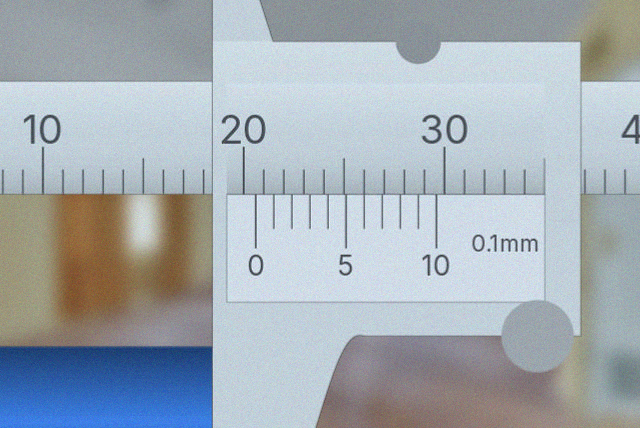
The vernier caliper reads 20.6 mm
